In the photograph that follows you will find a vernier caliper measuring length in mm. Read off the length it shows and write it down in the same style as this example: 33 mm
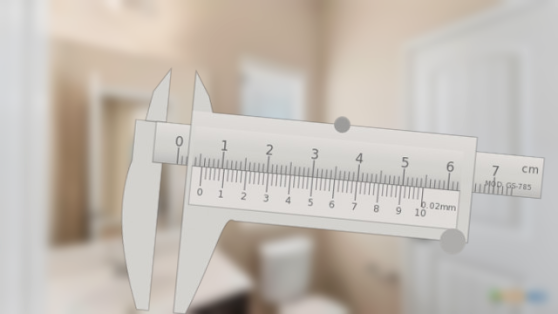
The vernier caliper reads 5.5 mm
